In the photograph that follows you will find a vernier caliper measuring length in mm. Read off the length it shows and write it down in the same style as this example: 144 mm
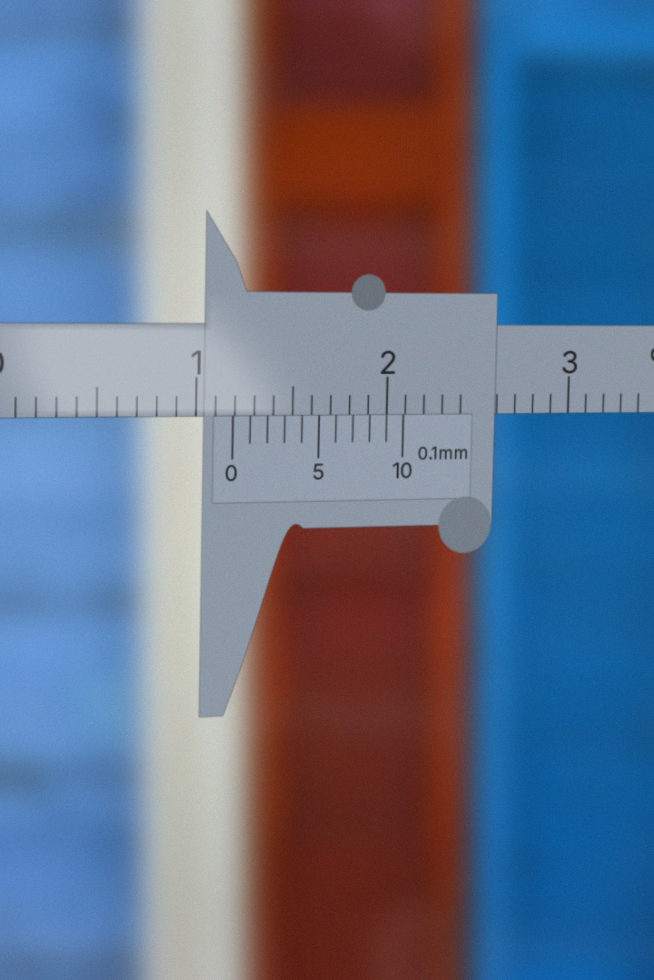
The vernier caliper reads 11.9 mm
